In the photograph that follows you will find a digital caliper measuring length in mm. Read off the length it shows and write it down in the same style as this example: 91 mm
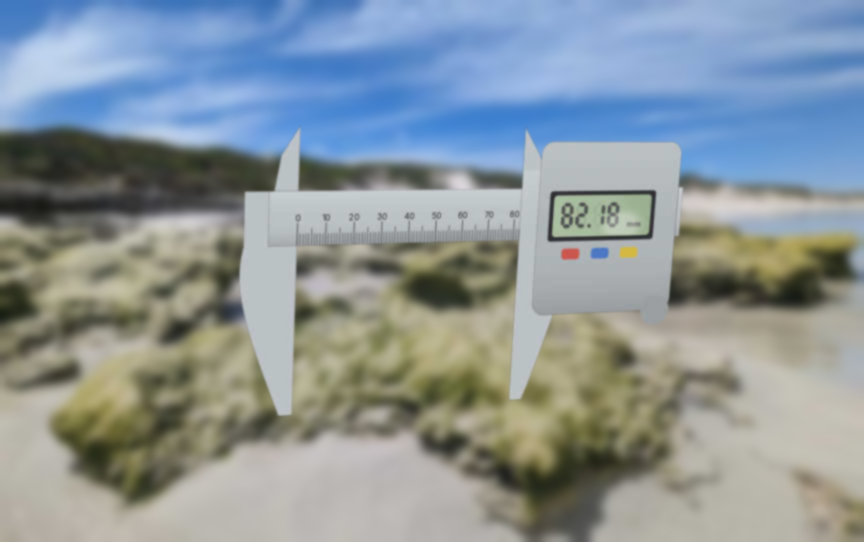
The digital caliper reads 82.18 mm
